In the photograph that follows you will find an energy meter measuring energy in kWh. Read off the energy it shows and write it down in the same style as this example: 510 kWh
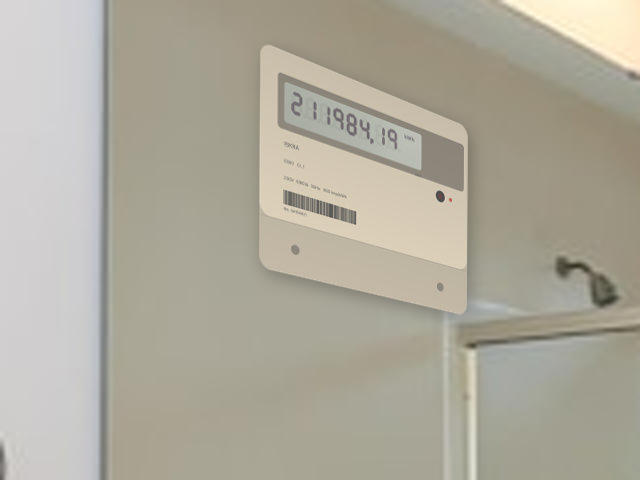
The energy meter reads 211984.19 kWh
